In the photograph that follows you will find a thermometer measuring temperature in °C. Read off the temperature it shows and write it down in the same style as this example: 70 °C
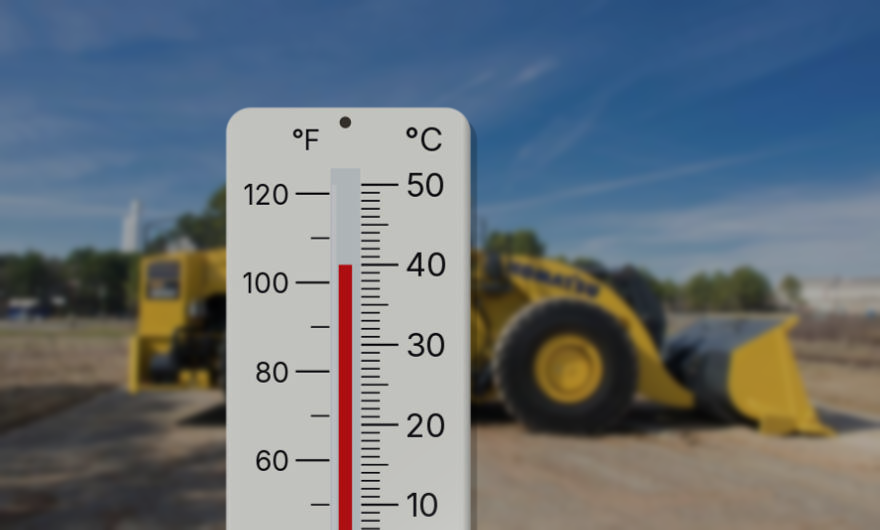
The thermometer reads 40 °C
